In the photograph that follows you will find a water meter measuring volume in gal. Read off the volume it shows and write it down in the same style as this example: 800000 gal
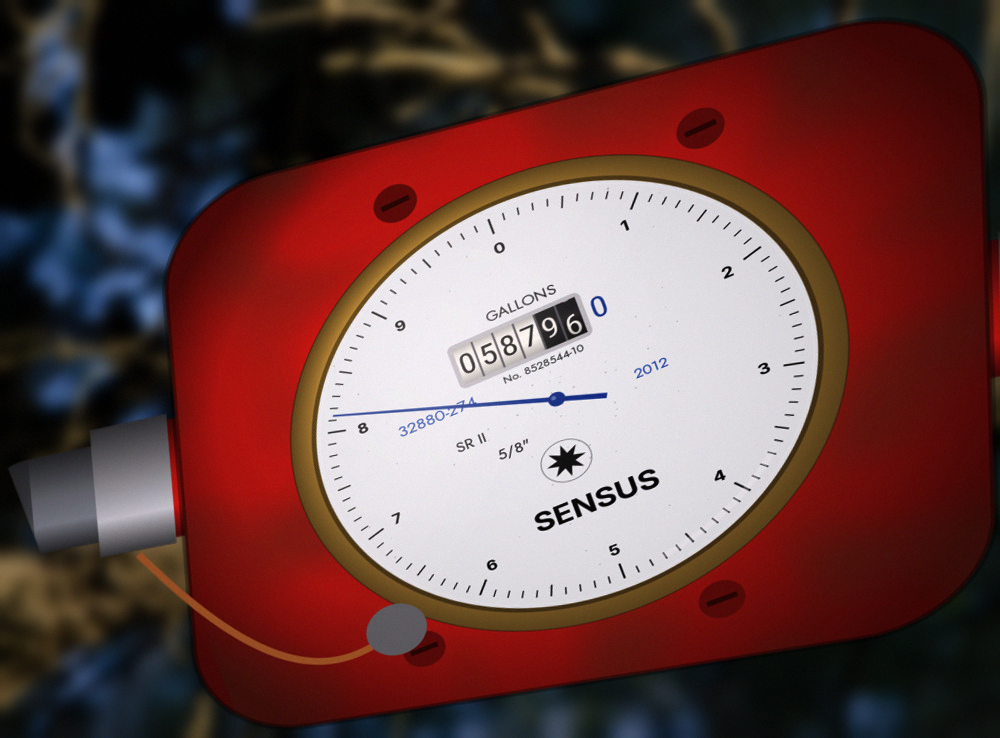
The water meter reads 587958.1 gal
